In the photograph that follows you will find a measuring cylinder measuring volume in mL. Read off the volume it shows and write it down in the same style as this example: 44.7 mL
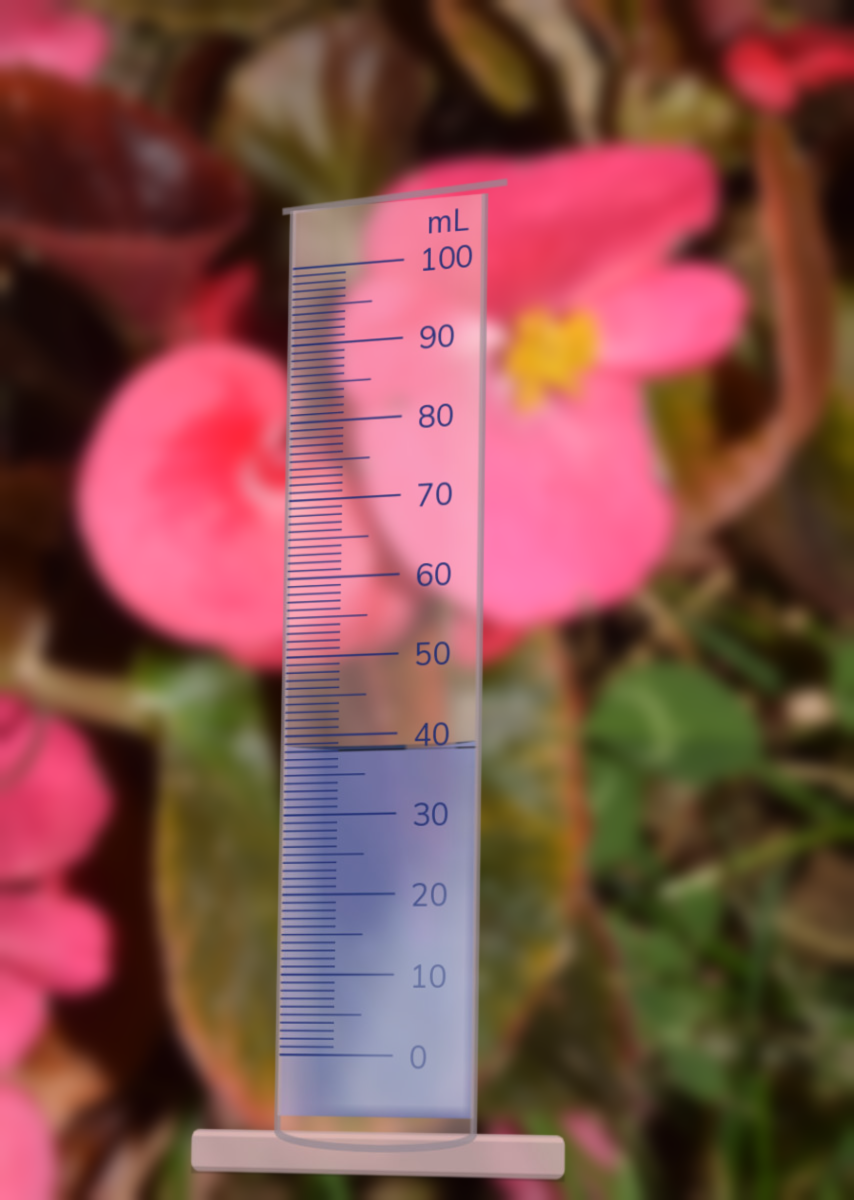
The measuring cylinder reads 38 mL
